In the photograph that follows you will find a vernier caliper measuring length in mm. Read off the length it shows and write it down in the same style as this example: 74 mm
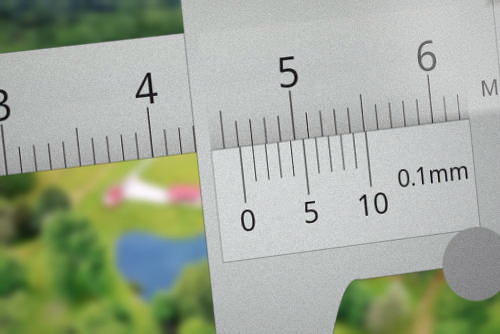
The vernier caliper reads 46.1 mm
